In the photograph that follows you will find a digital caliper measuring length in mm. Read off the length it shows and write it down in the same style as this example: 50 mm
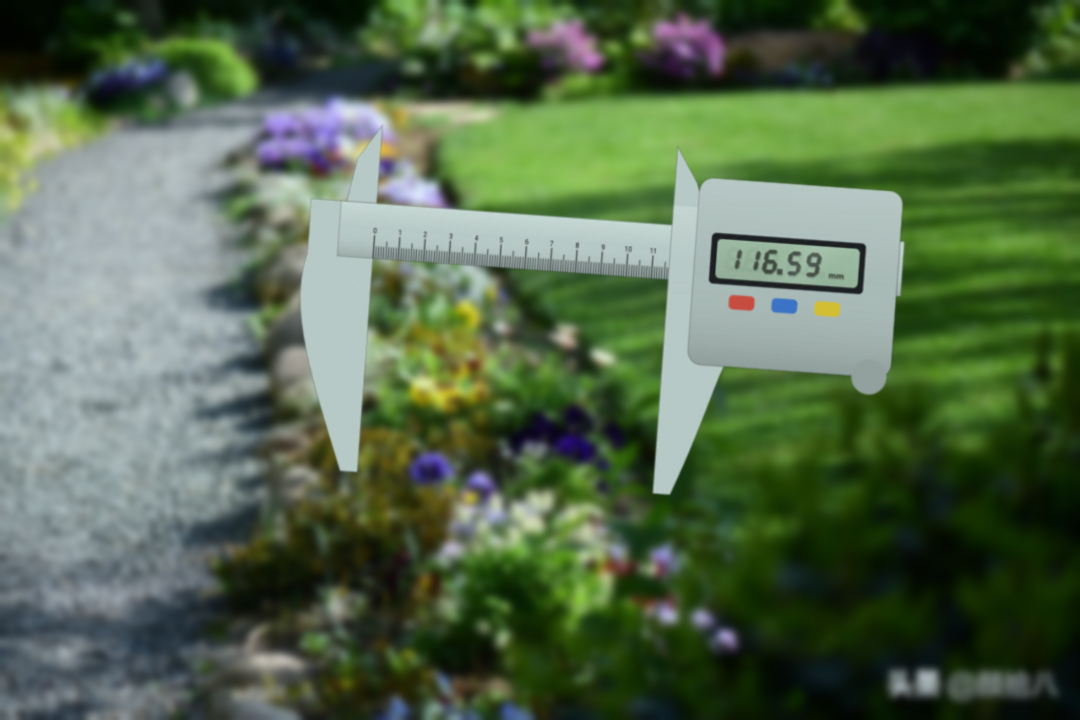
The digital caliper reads 116.59 mm
